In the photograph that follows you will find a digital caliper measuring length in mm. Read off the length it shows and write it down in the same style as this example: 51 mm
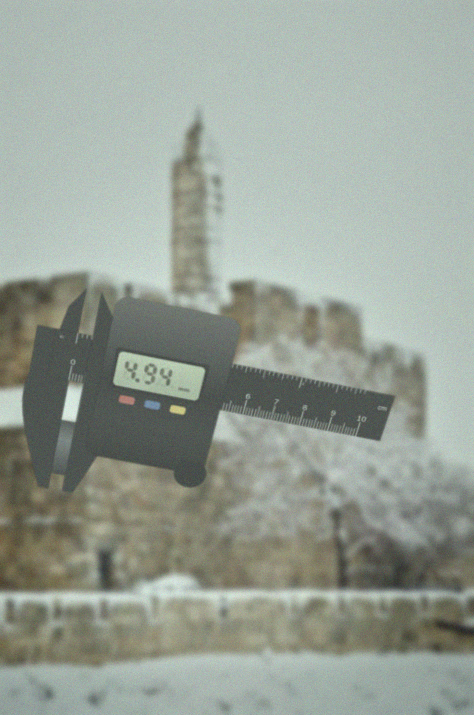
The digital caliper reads 4.94 mm
